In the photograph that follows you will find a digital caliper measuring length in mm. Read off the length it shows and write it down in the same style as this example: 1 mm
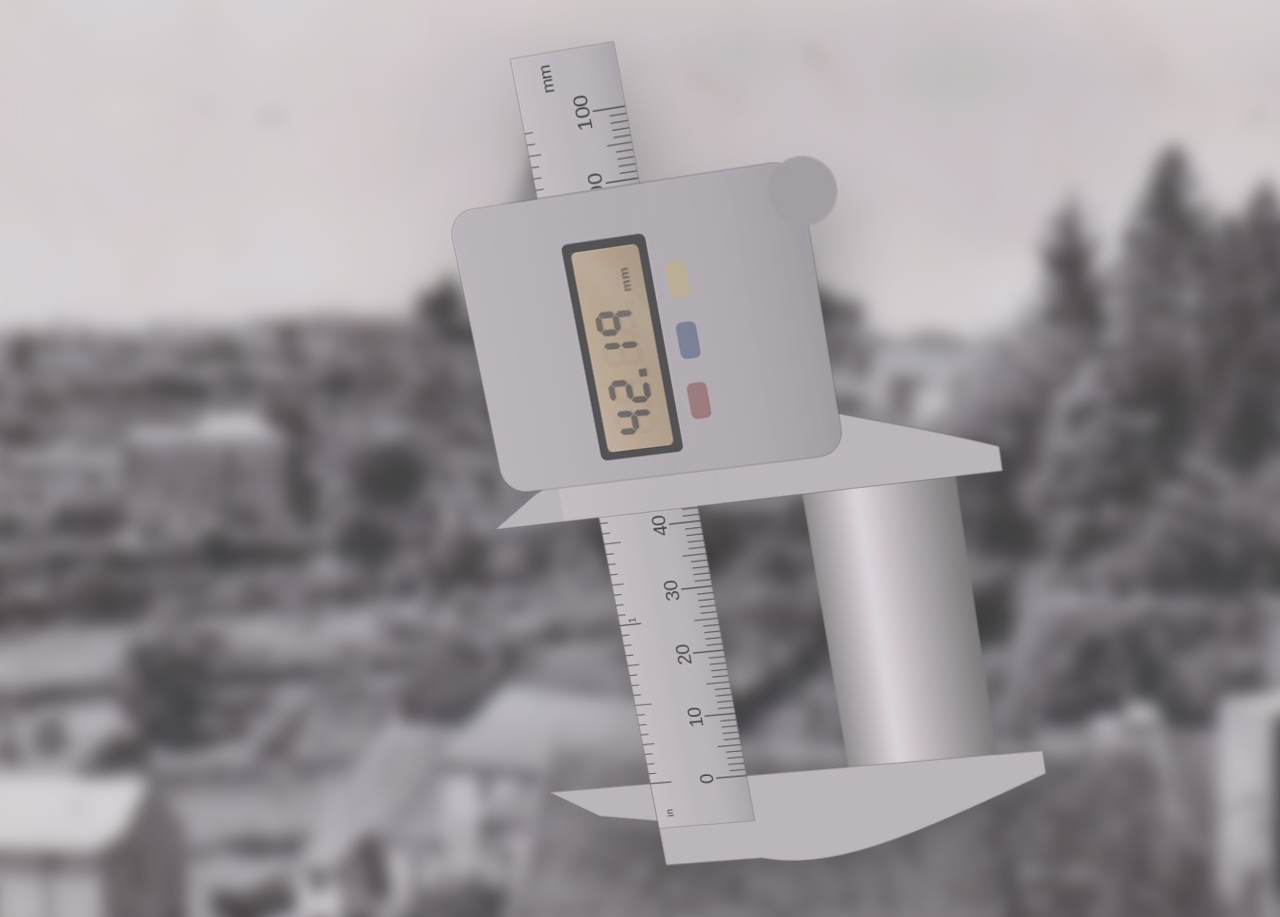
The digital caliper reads 42.19 mm
